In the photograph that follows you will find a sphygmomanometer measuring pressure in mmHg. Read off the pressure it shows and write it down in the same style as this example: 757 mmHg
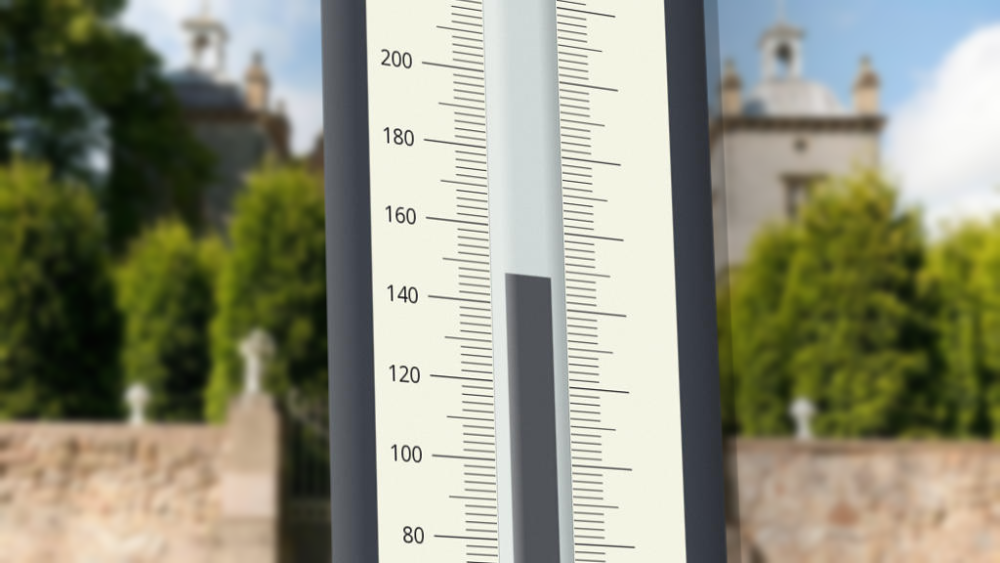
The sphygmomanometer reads 148 mmHg
